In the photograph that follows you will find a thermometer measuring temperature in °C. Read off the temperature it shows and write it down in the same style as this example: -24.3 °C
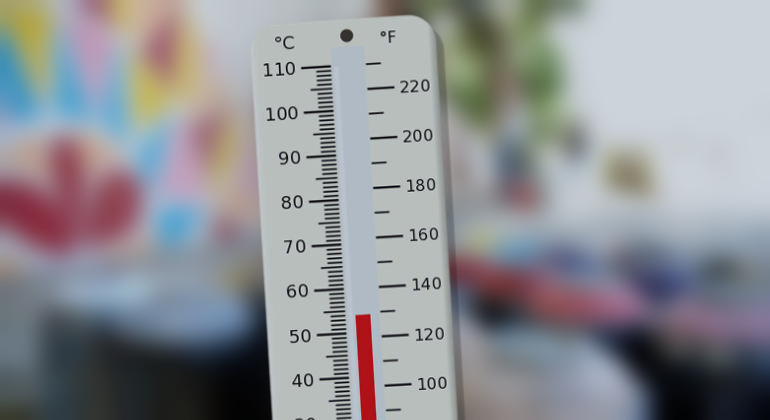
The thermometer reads 54 °C
